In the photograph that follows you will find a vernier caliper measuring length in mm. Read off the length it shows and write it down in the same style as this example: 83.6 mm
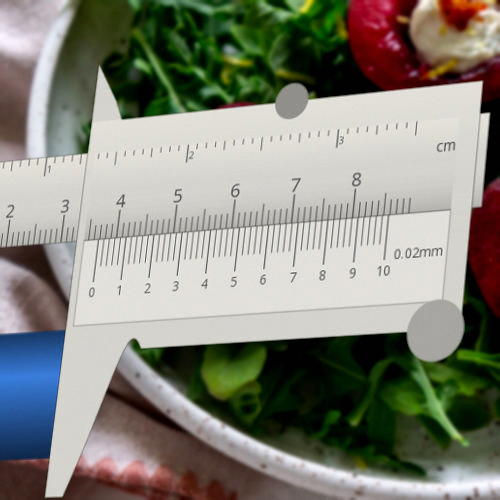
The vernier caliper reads 36.8 mm
